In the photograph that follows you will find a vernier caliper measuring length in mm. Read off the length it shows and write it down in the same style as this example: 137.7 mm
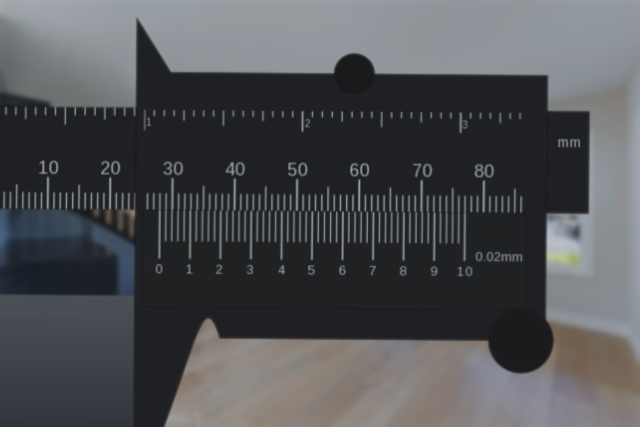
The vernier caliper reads 28.0 mm
